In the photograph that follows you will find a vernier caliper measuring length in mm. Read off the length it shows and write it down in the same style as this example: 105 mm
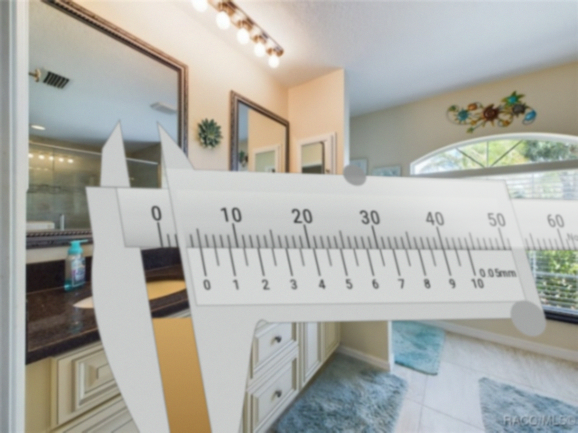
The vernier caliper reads 5.0 mm
